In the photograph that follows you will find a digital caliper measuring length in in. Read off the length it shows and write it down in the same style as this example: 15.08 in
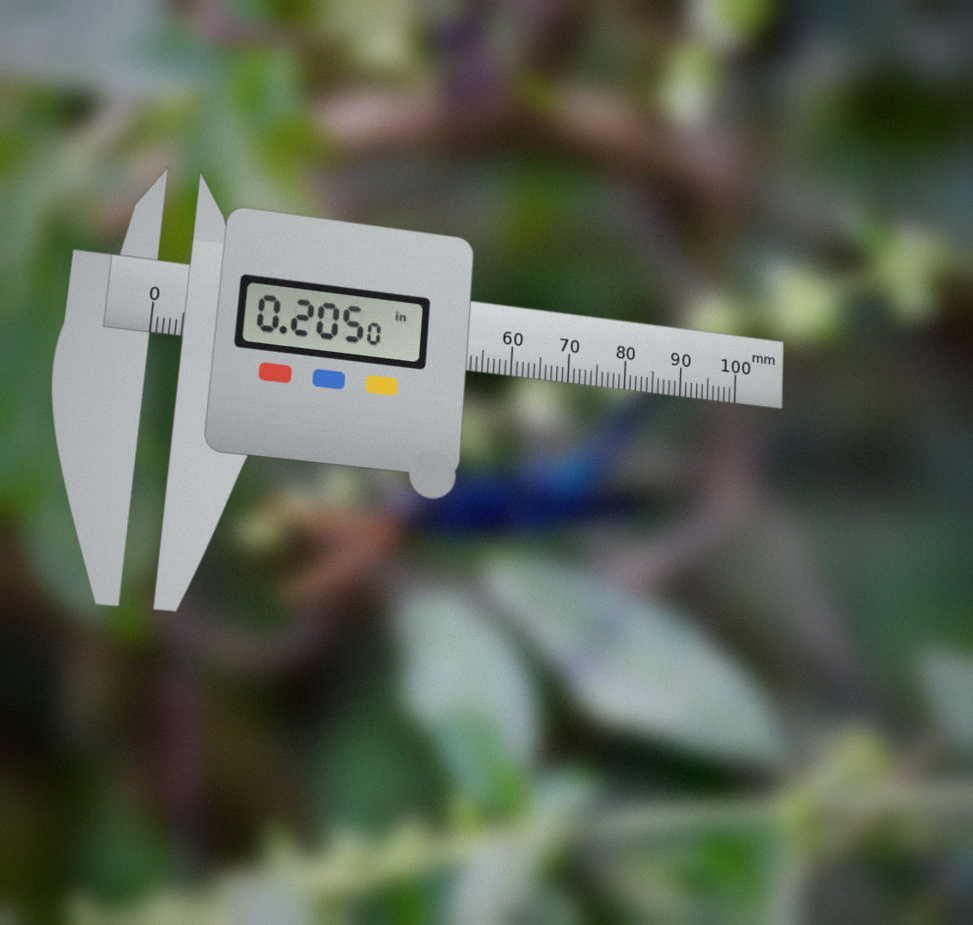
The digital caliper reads 0.2050 in
